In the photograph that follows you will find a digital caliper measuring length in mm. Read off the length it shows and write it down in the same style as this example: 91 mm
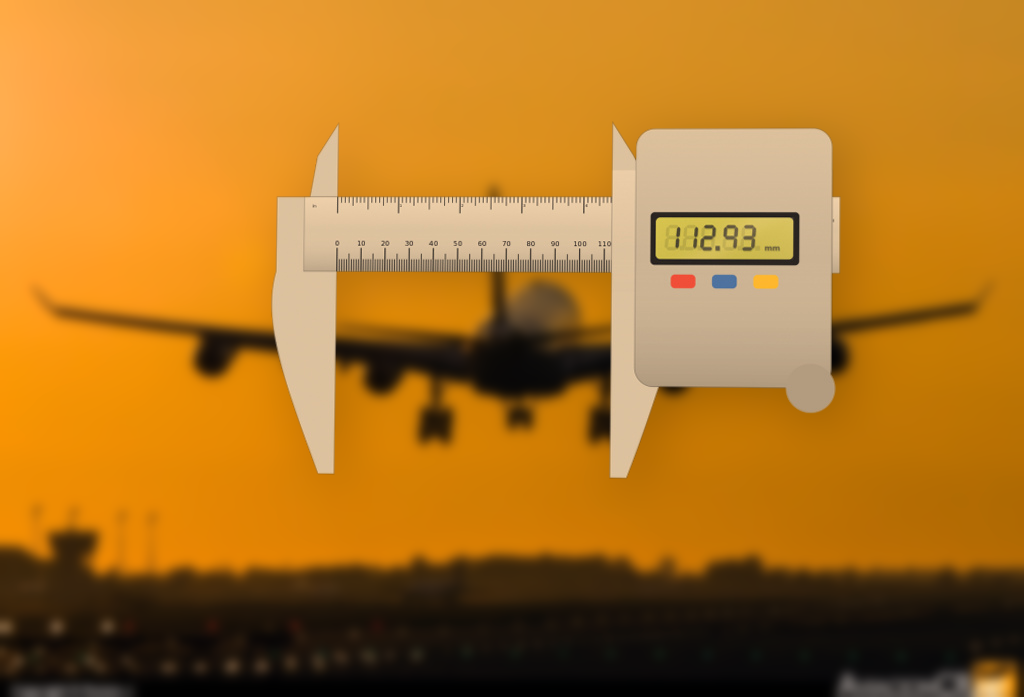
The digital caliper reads 112.93 mm
